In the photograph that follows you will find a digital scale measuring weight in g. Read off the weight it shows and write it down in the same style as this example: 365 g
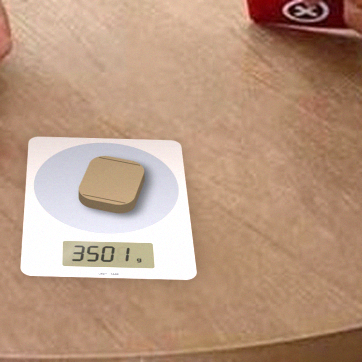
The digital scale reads 3501 g
